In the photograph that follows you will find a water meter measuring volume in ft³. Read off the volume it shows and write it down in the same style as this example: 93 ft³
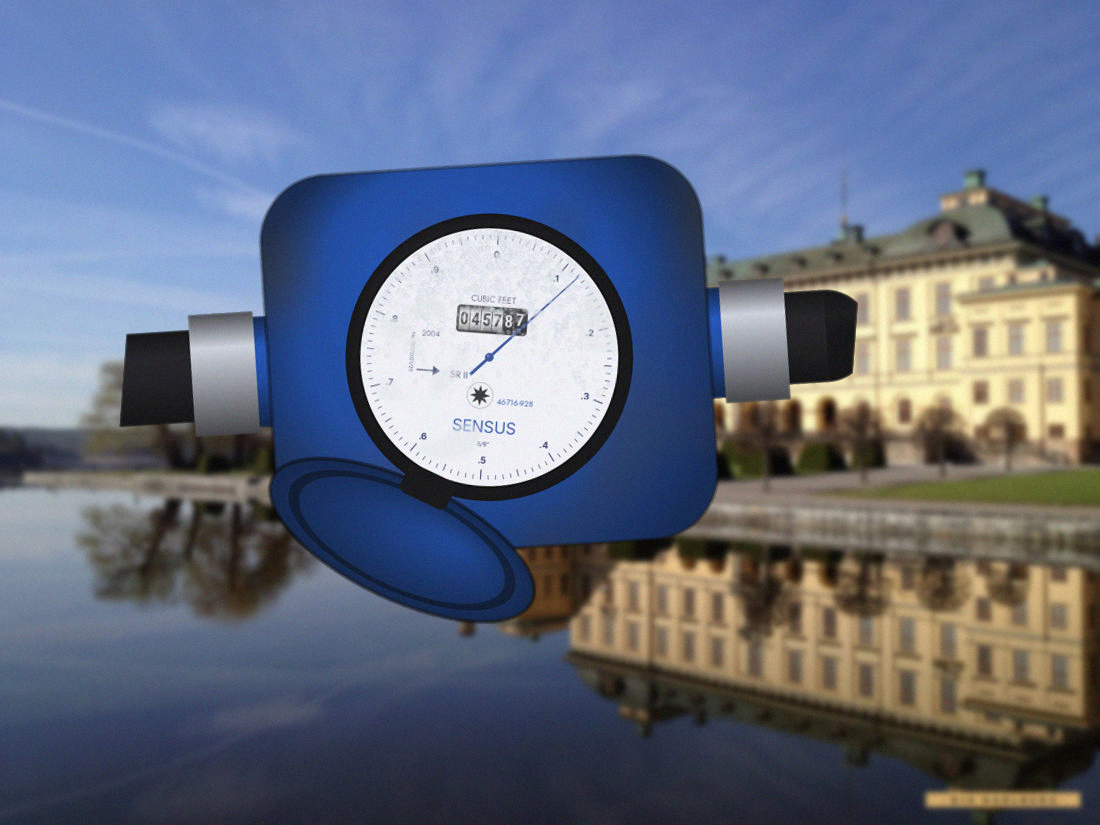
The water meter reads 45787.12 ft³
